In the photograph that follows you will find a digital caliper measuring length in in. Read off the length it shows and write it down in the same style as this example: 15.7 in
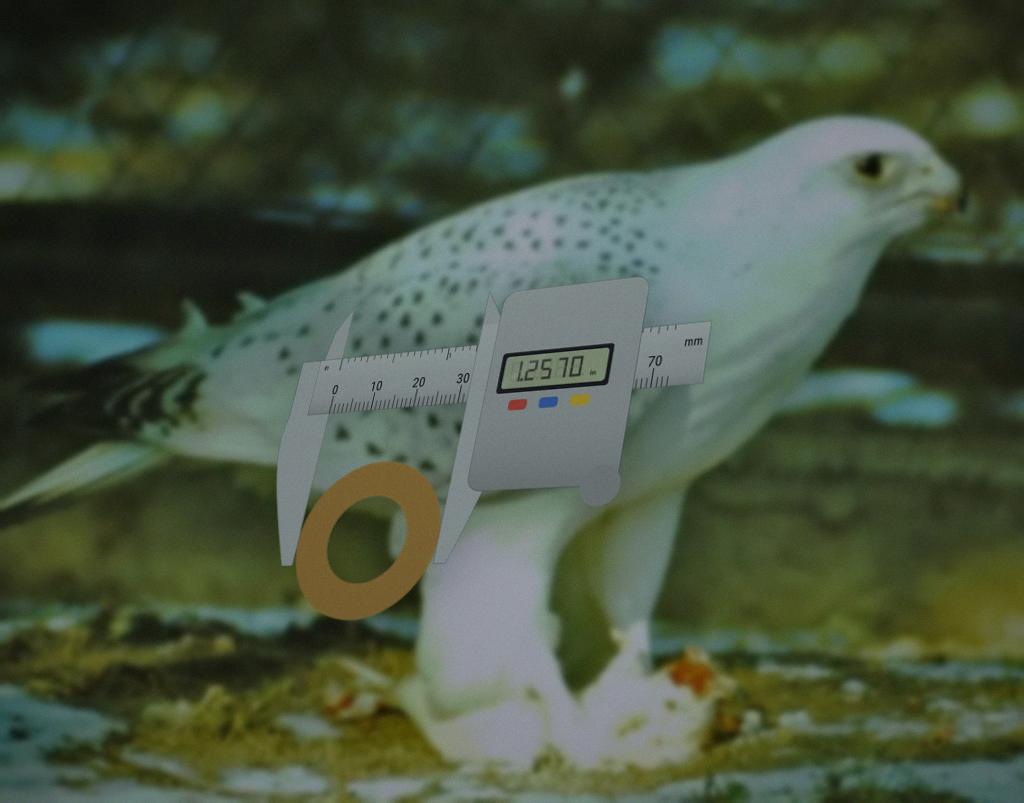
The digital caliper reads 1.2570 in
